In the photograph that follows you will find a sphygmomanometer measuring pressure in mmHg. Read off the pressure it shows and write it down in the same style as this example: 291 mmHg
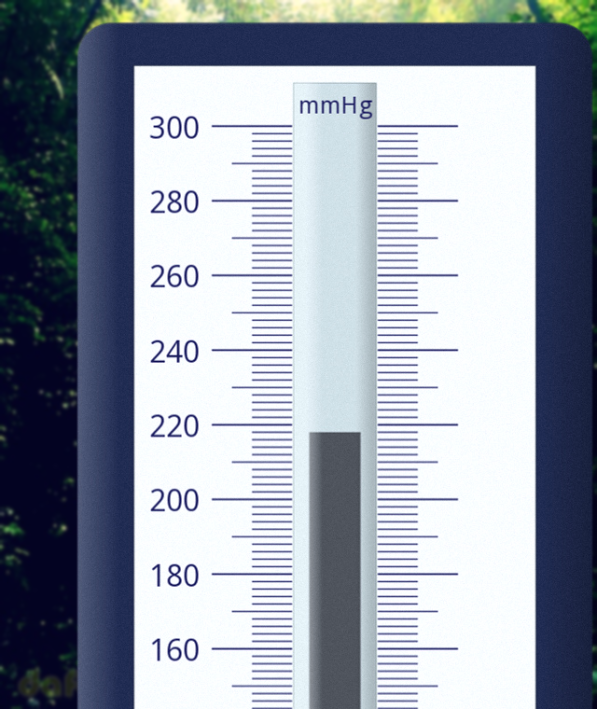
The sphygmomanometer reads 218 mmHg
